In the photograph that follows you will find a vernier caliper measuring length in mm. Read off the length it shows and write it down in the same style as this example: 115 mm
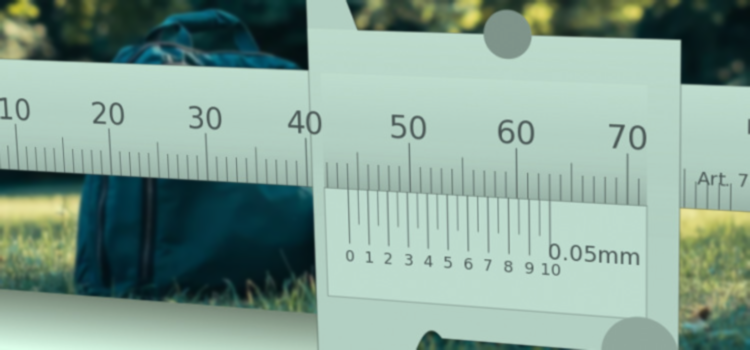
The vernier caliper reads 44.0 mm
